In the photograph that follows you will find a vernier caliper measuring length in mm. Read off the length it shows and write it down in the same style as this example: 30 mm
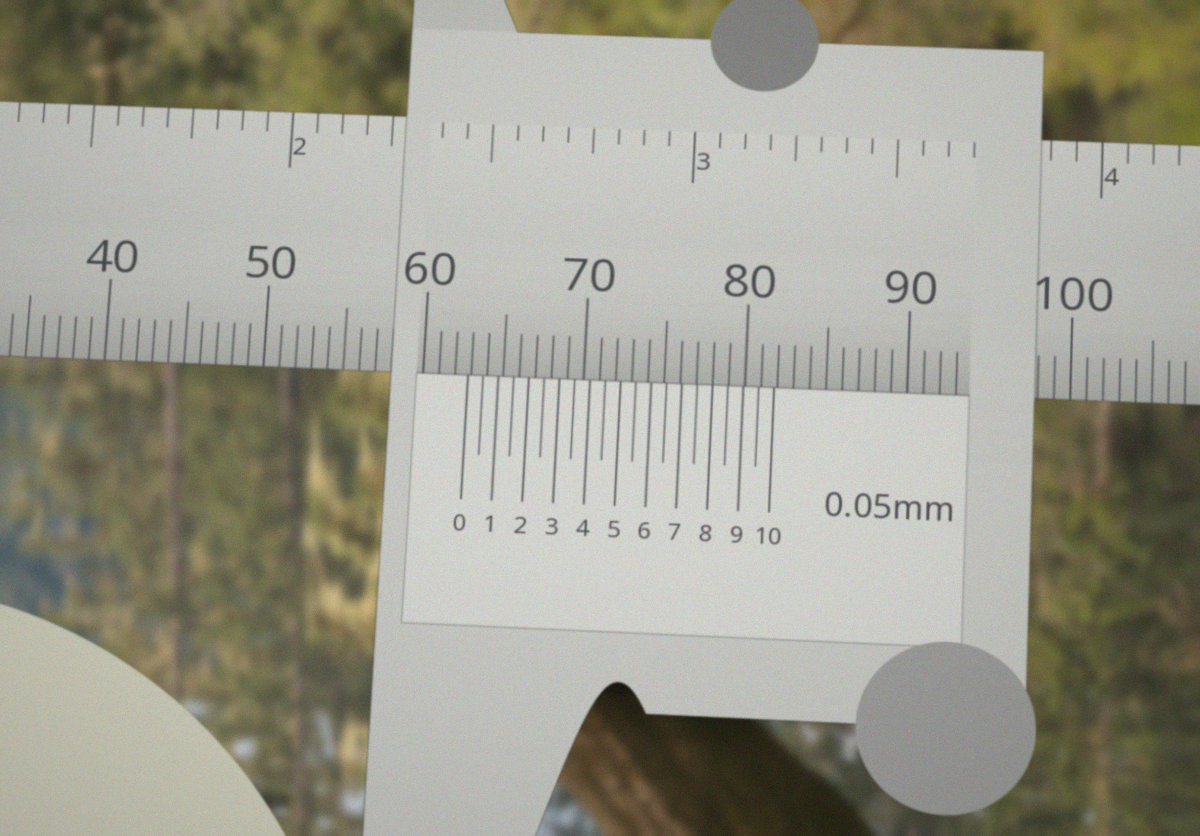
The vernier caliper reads 62.8 mm
